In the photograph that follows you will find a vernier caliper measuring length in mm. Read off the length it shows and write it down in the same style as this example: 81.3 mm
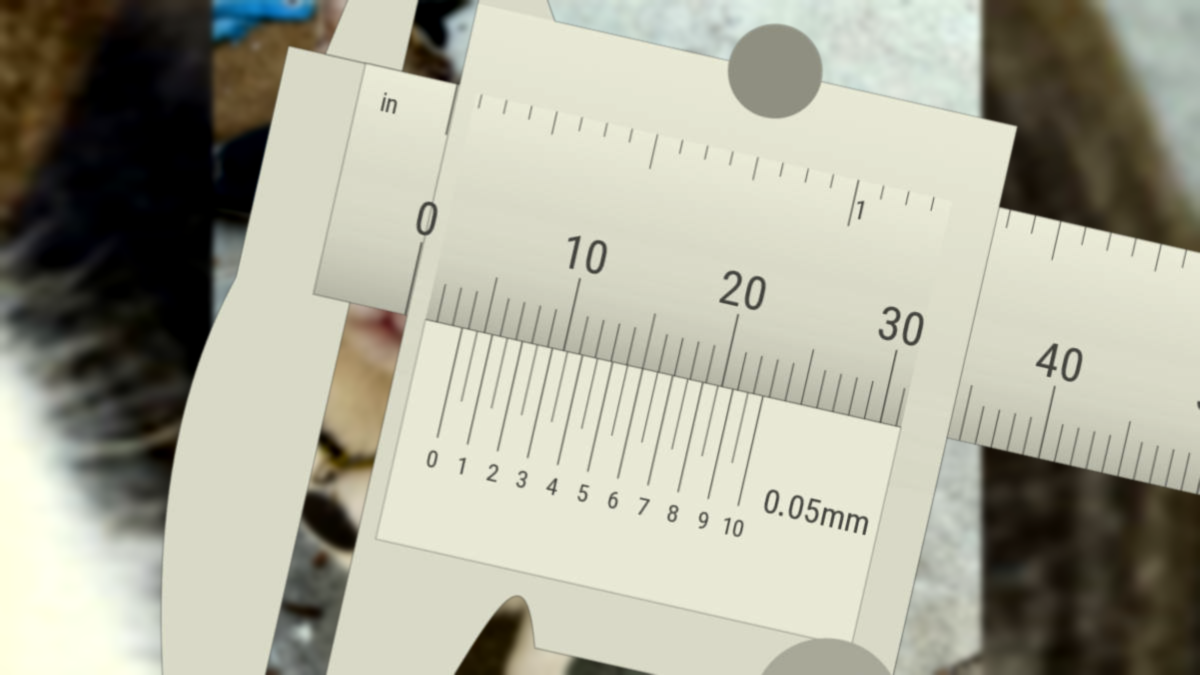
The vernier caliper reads 3.6 mm
